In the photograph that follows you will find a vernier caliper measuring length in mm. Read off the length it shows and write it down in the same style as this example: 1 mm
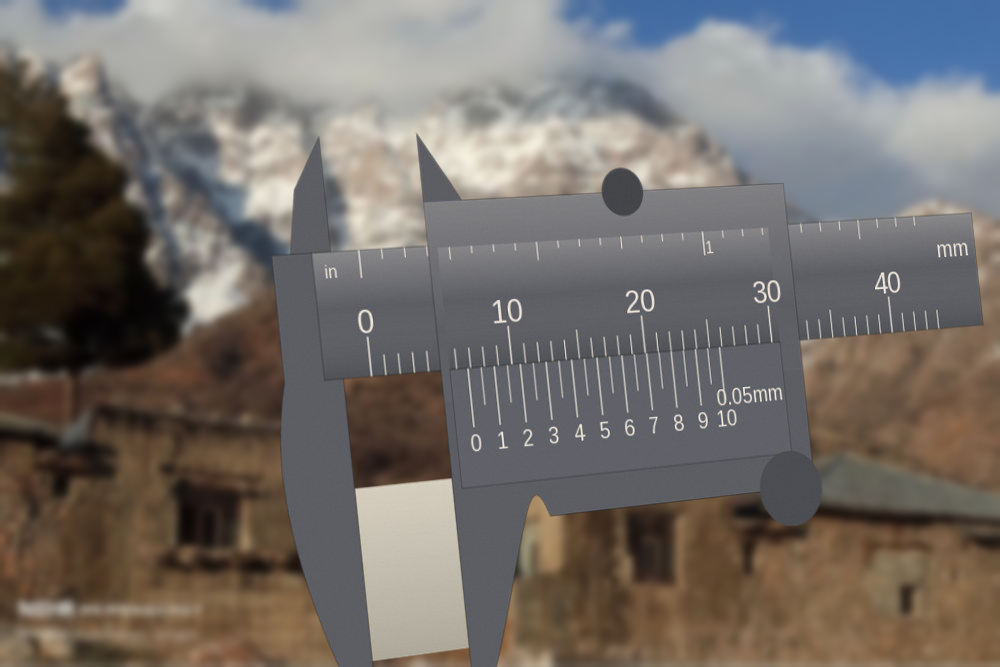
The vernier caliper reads 6.8 mm
